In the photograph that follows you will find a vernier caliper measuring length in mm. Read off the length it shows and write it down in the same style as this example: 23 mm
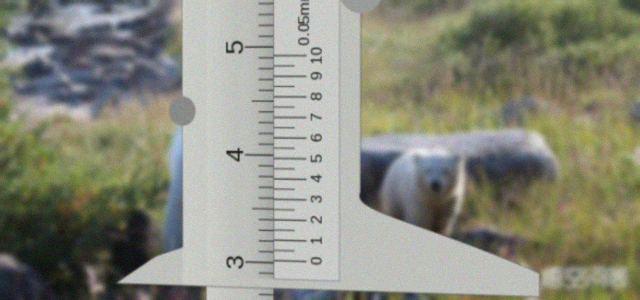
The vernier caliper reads 30.2 mm
